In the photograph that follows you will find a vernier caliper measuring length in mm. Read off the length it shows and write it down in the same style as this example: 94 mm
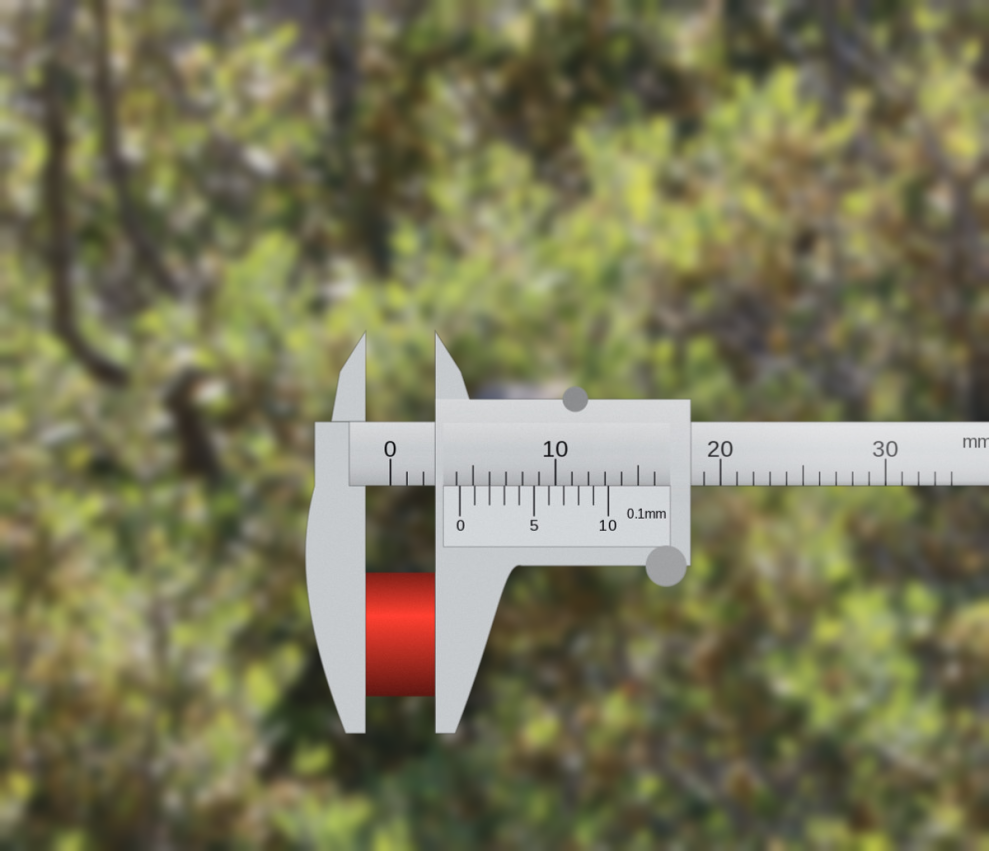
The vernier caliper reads 4.2 mm
